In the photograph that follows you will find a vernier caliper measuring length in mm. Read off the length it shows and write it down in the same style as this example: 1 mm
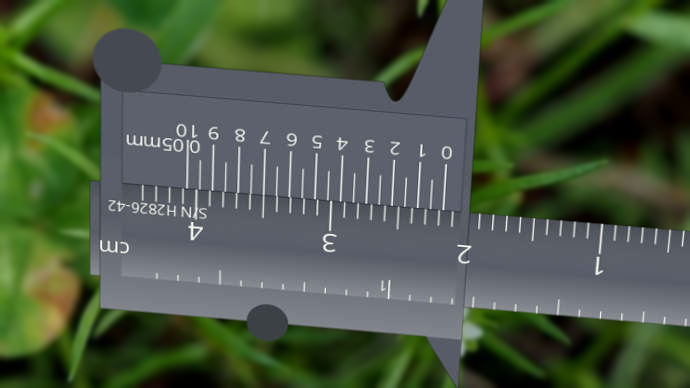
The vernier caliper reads 21.7 mm
